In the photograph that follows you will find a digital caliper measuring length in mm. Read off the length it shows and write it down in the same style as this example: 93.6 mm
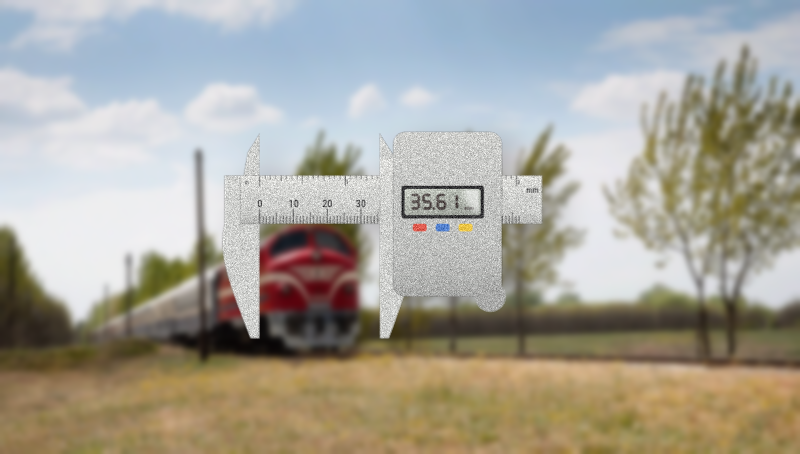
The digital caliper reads 35.61 mm
